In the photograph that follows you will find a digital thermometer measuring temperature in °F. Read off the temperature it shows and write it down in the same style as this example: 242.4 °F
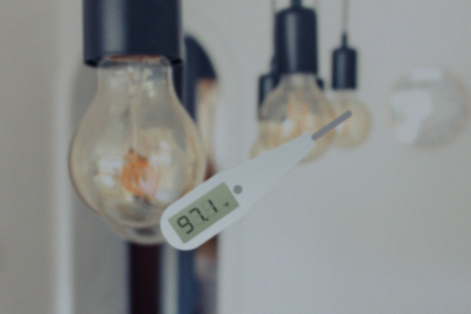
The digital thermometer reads 97.1 °F
